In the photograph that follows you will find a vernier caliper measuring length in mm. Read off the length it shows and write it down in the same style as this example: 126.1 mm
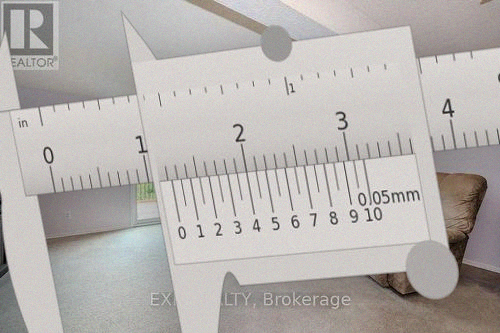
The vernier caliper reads 12.4 mm
